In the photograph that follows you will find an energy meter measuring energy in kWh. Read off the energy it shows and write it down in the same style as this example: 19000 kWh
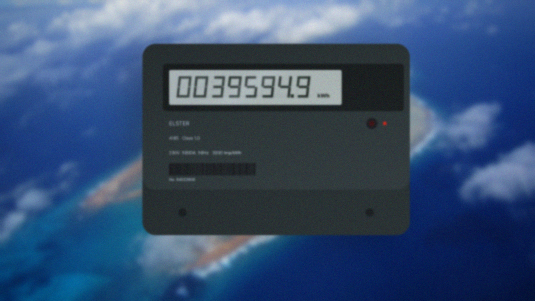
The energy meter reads 39594.9 kWh
